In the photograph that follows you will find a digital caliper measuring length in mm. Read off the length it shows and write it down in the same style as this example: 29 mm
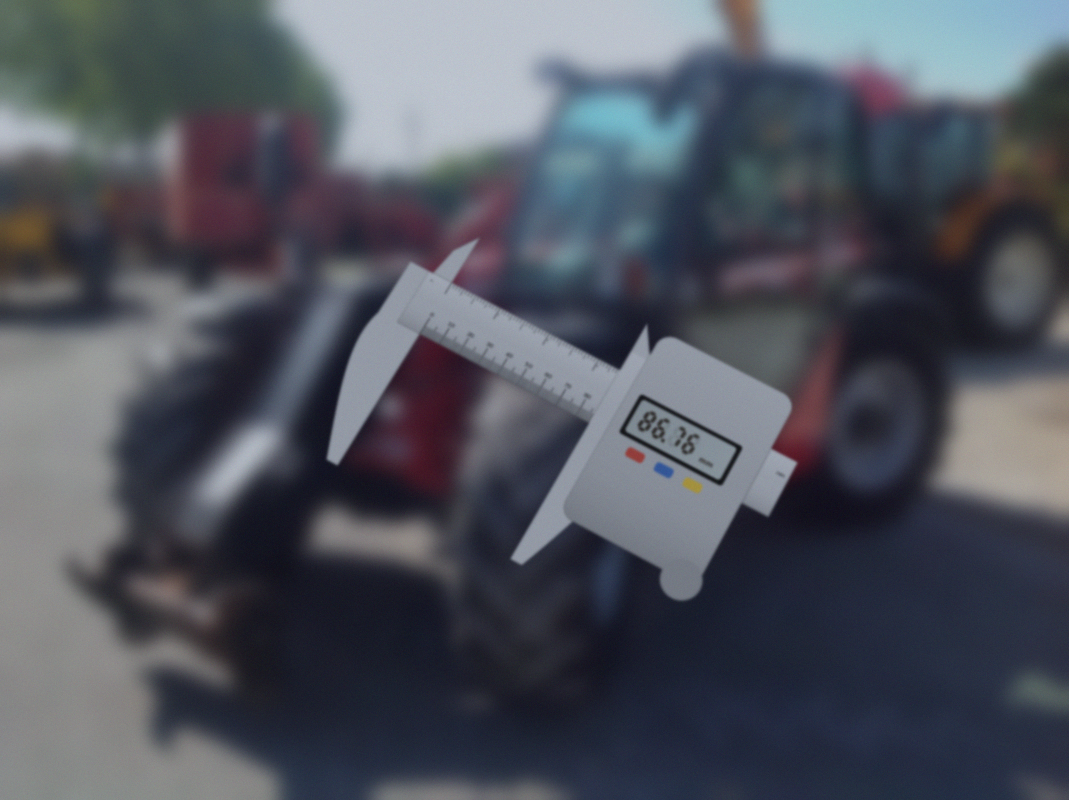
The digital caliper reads 86.76 mm
